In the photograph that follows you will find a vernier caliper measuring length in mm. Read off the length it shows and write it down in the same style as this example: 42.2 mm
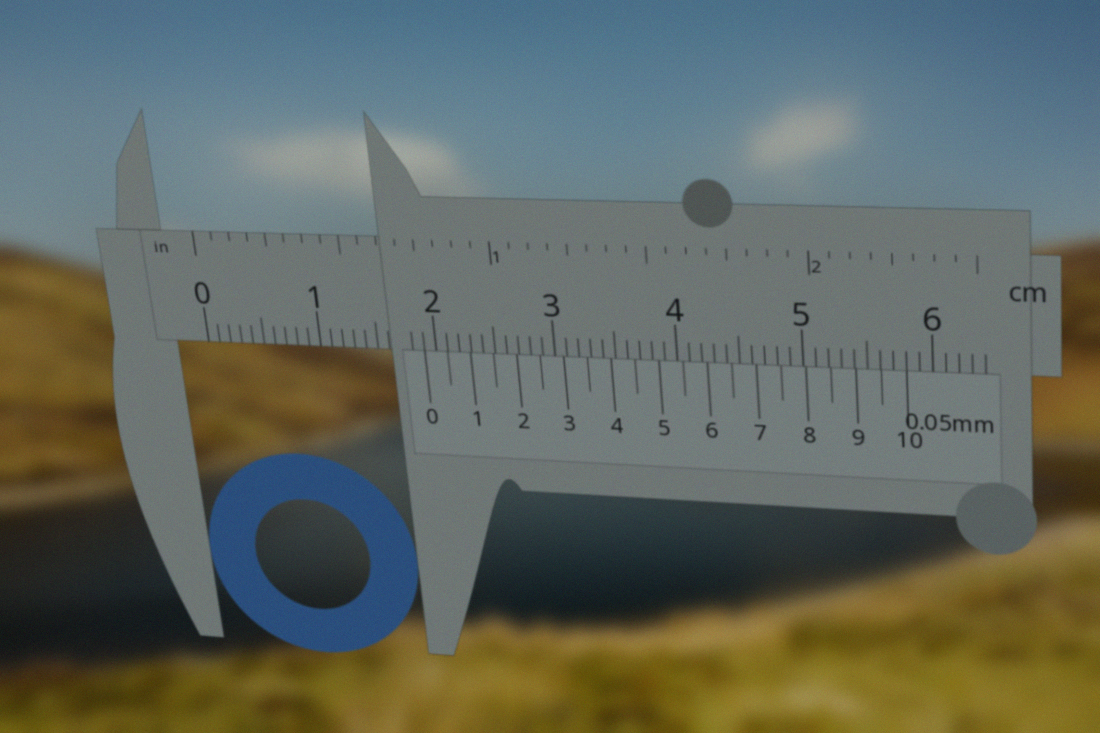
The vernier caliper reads 19.0 mm
